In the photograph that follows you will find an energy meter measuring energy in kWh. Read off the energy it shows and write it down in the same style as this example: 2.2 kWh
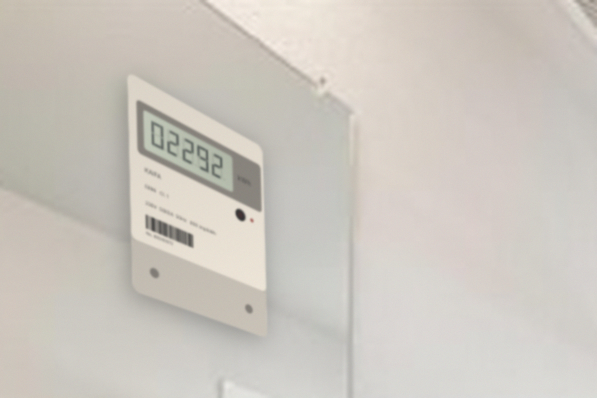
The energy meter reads 2292 kWh
